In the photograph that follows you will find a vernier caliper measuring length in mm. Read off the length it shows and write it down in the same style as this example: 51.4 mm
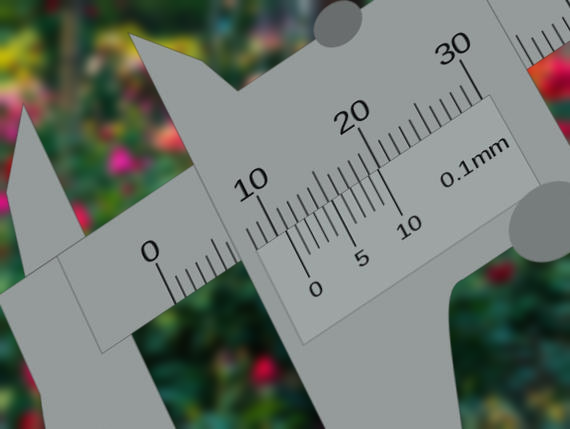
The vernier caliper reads 10.8 mm
